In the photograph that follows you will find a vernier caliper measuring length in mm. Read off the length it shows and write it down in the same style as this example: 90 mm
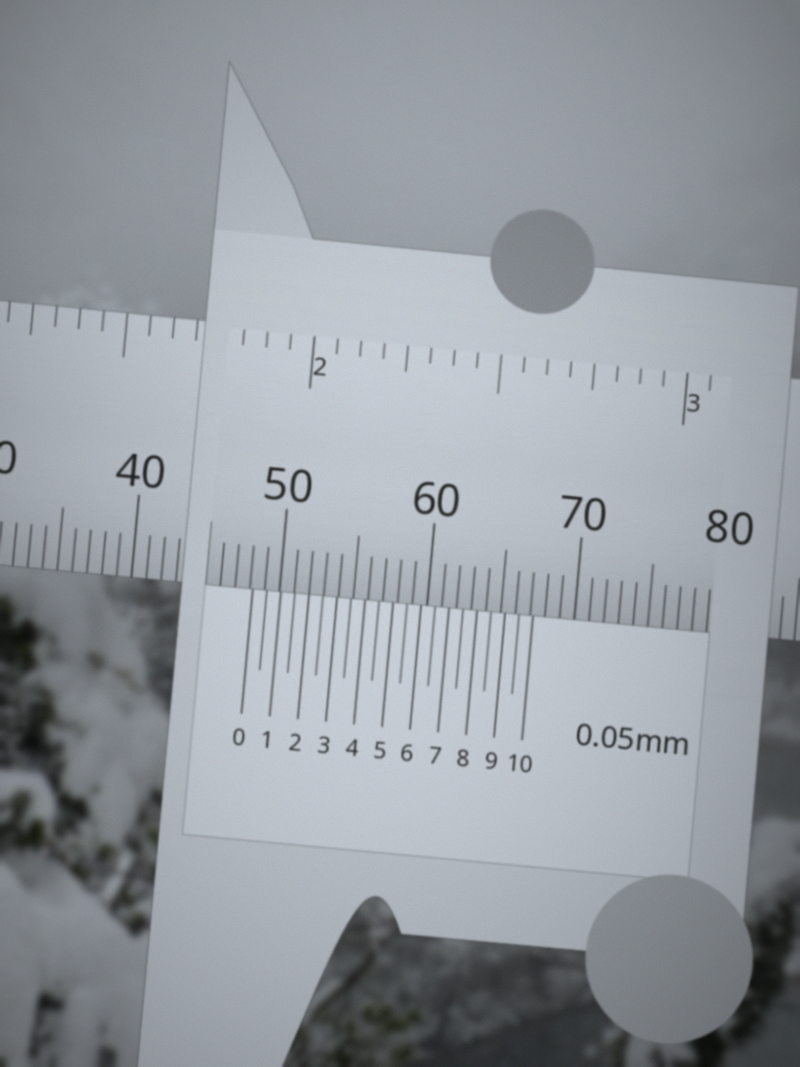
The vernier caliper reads 48.2 mm
